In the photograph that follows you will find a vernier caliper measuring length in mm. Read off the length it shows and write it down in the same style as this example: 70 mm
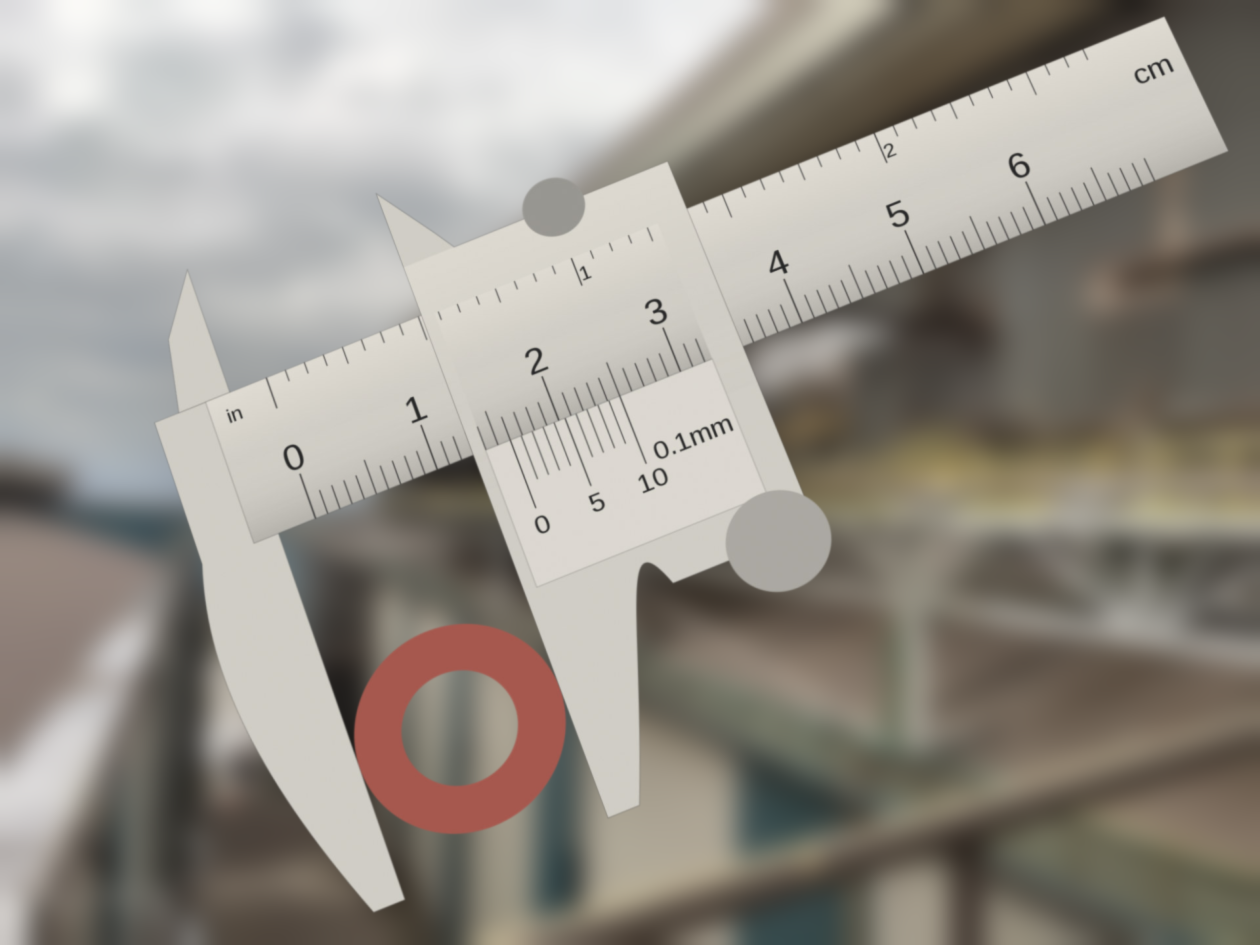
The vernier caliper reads 16.0 mm
